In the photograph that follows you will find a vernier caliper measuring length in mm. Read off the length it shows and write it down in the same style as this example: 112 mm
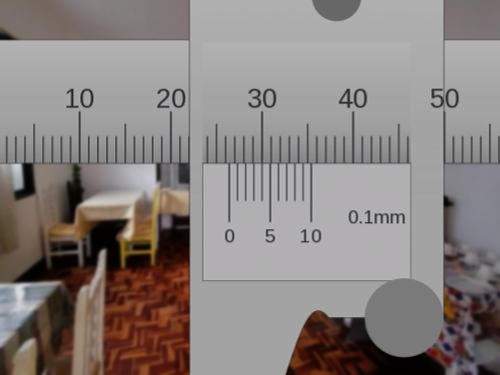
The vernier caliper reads 26.4 mm
